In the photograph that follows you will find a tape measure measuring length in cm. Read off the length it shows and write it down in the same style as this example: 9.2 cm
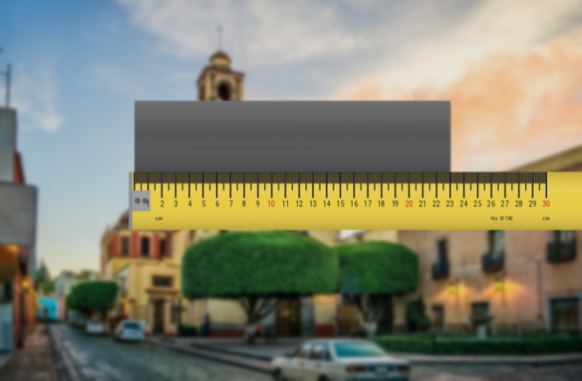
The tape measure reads 23 cm
